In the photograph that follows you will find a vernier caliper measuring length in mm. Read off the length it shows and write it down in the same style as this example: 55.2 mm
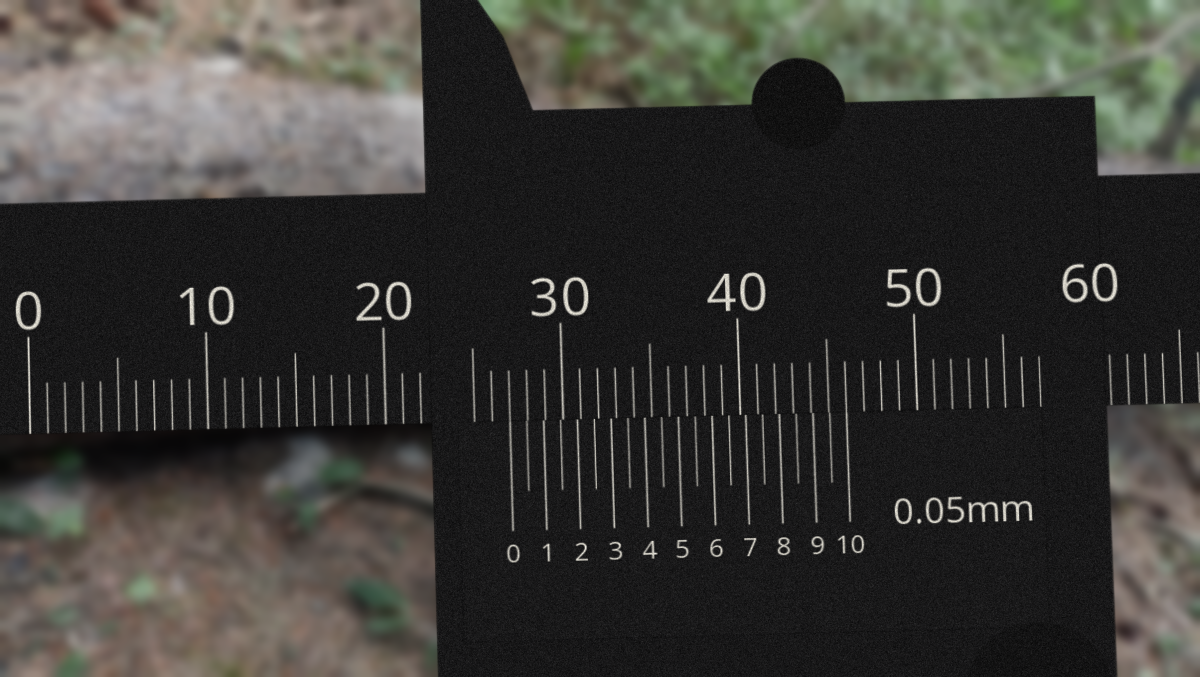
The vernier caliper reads 27.0 mm
